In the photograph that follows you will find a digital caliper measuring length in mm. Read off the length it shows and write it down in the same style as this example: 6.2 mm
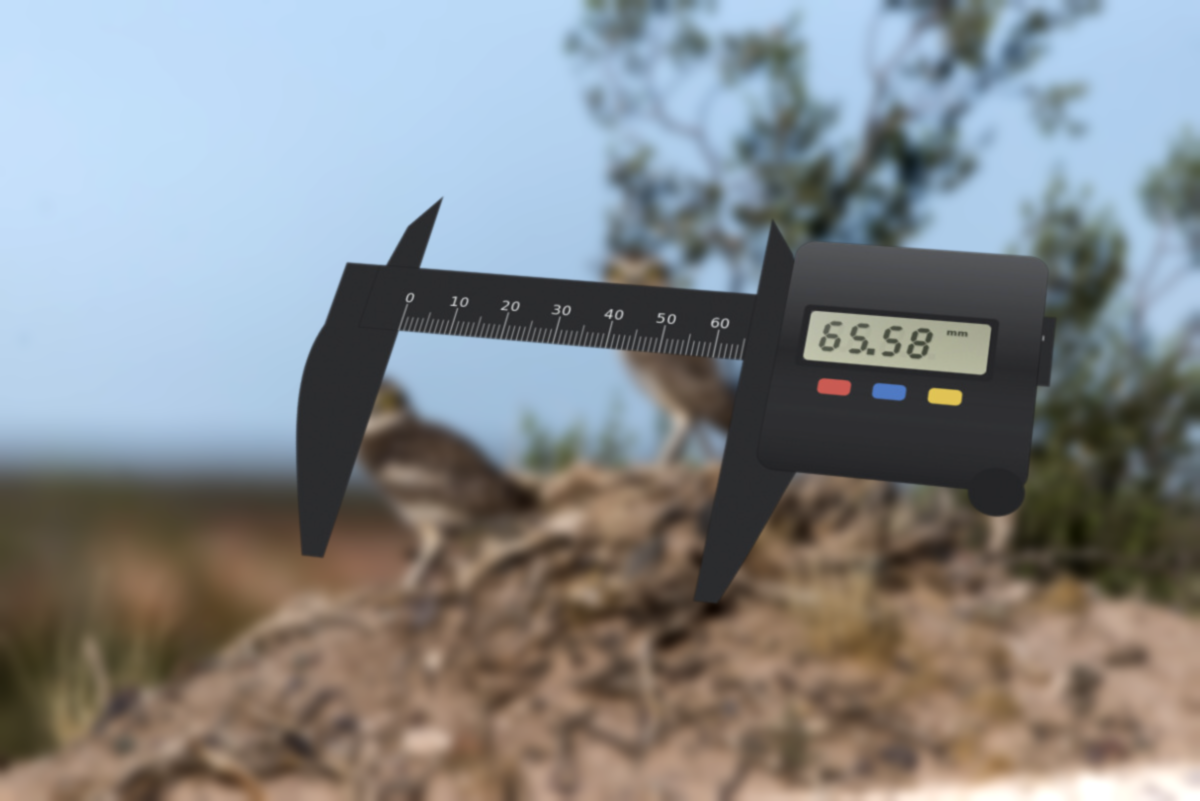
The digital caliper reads 65.58 mm
